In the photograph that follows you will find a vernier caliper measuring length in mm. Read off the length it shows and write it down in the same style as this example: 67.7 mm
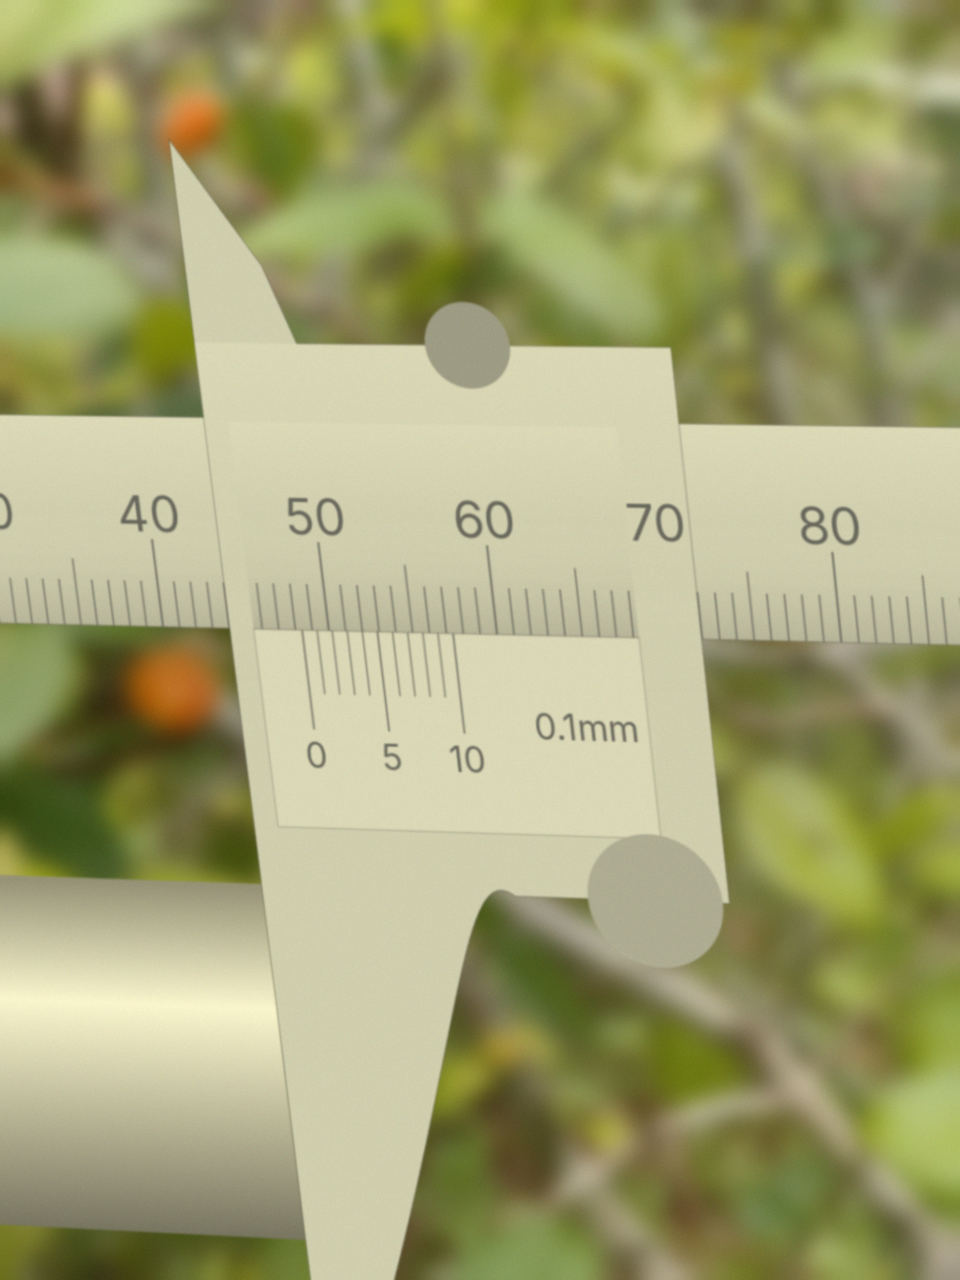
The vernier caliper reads 48.4 mm
